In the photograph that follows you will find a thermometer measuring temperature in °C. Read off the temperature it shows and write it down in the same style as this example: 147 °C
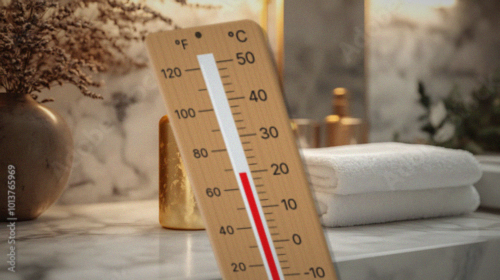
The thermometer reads 20 °C
